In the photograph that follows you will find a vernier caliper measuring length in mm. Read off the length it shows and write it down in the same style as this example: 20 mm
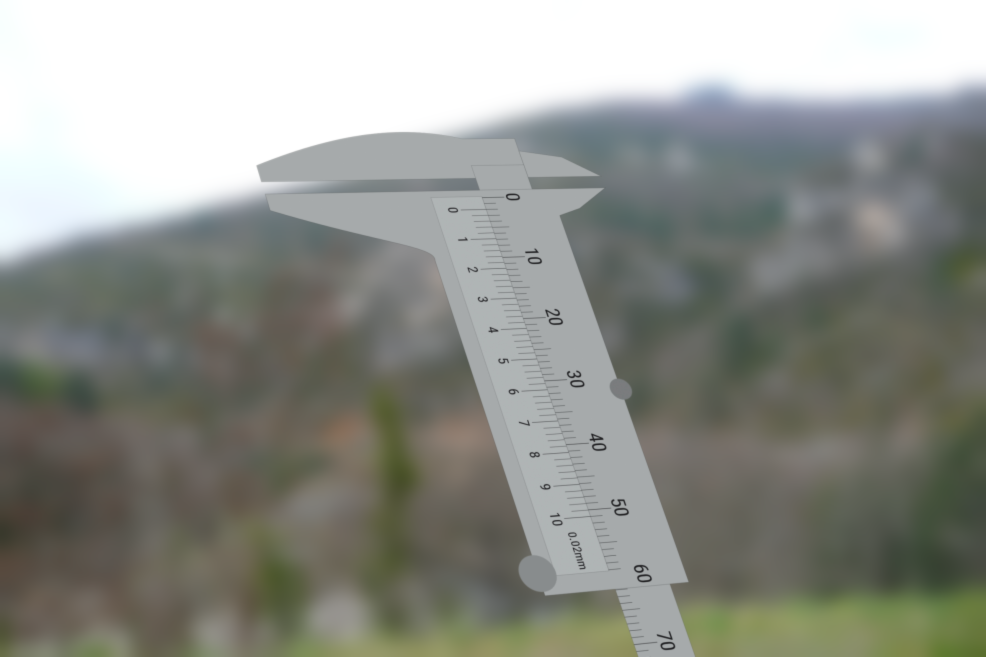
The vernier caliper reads 2.0 mm
